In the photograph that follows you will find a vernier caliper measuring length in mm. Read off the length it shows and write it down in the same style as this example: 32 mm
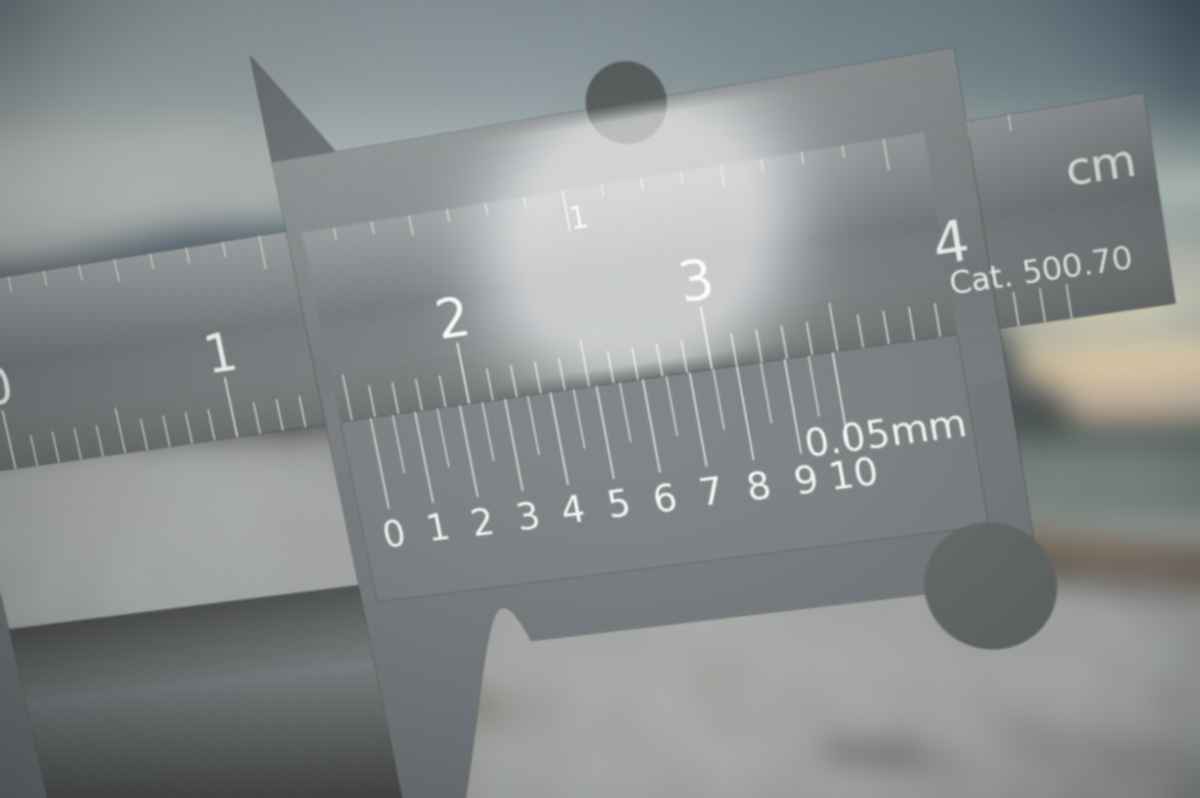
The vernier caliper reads 15.8 mm
